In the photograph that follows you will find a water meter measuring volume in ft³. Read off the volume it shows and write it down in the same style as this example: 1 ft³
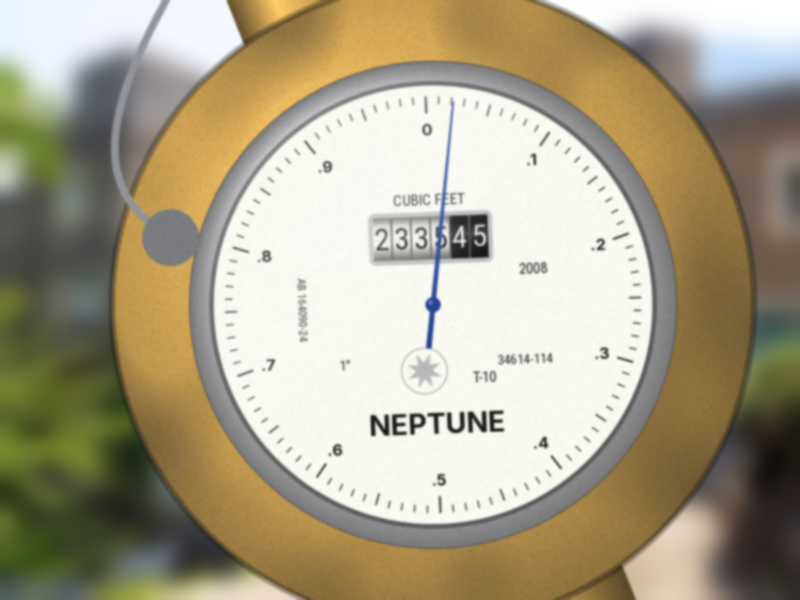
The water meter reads 233545.02 ft³
